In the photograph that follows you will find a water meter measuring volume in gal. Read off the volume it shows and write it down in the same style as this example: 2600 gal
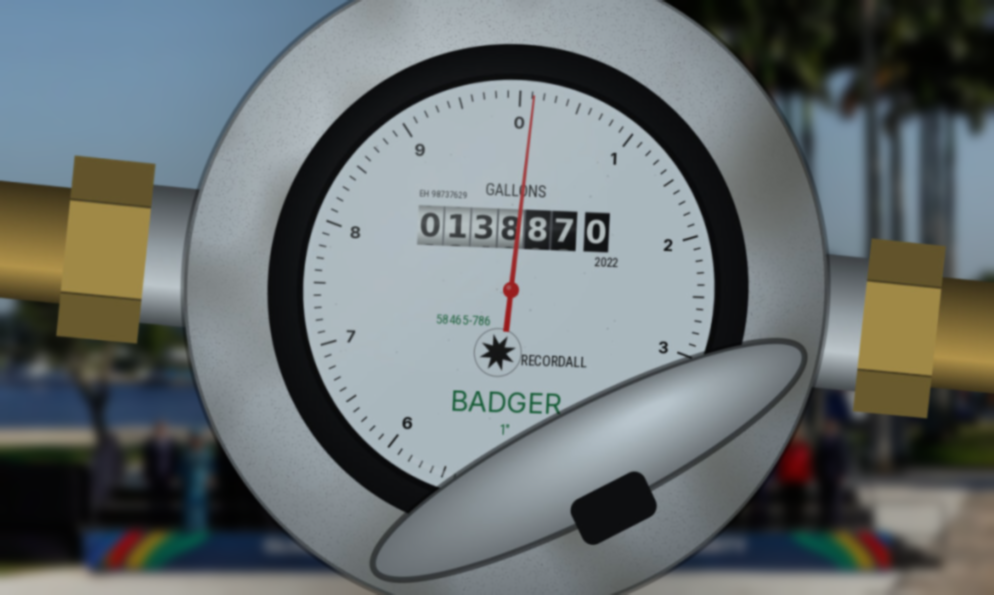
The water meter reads 138870.1 gal
